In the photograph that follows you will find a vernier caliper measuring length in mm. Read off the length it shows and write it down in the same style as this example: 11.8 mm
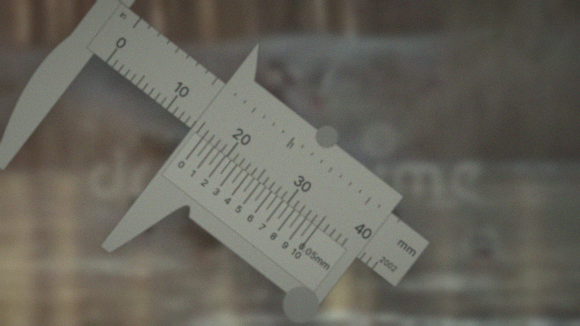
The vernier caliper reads 16.0 mm
